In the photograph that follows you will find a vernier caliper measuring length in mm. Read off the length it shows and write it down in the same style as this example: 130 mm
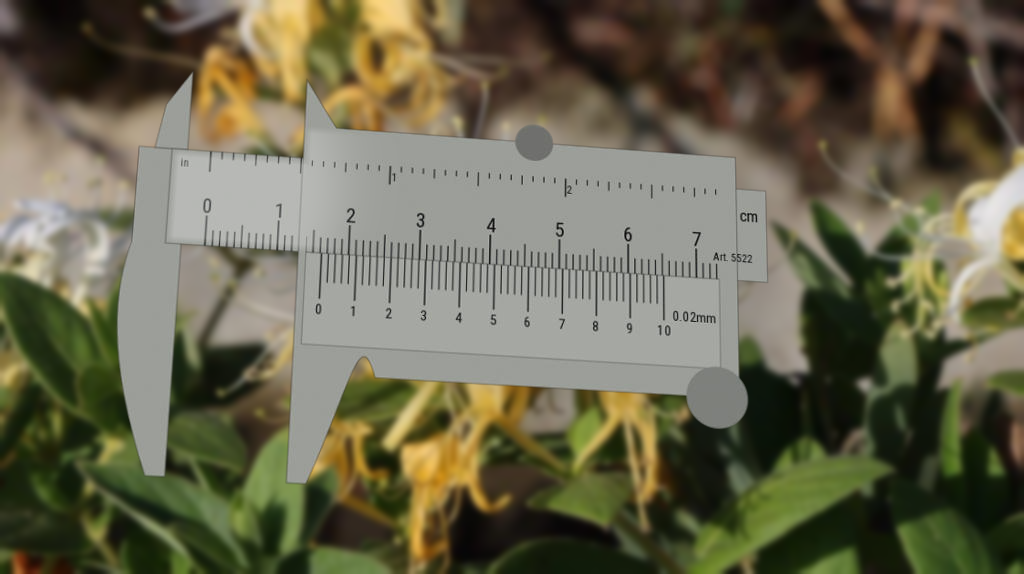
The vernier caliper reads 16.2 mm
